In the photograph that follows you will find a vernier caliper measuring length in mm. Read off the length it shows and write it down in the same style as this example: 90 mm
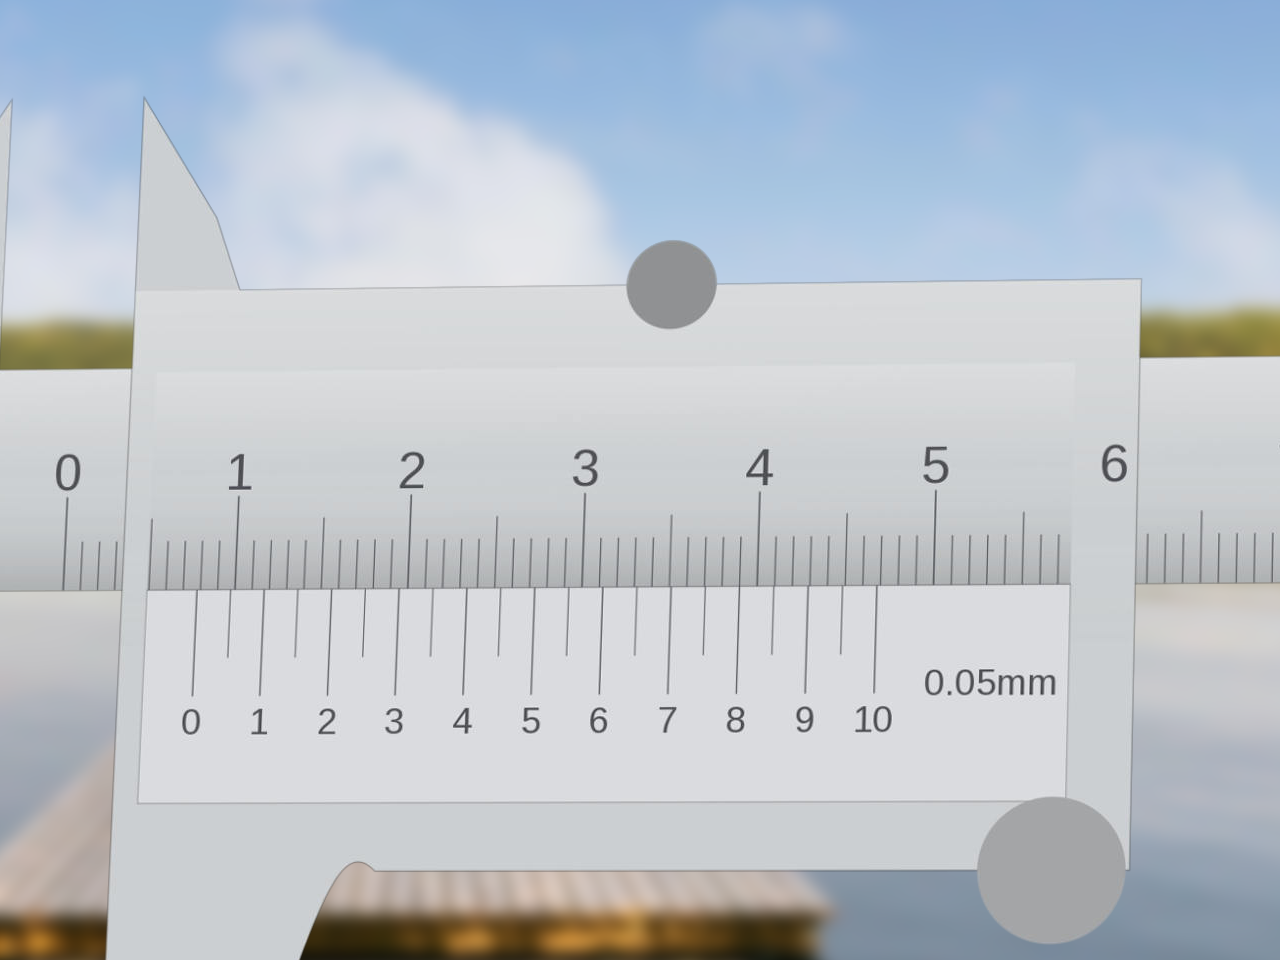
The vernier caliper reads 7.8 mm
